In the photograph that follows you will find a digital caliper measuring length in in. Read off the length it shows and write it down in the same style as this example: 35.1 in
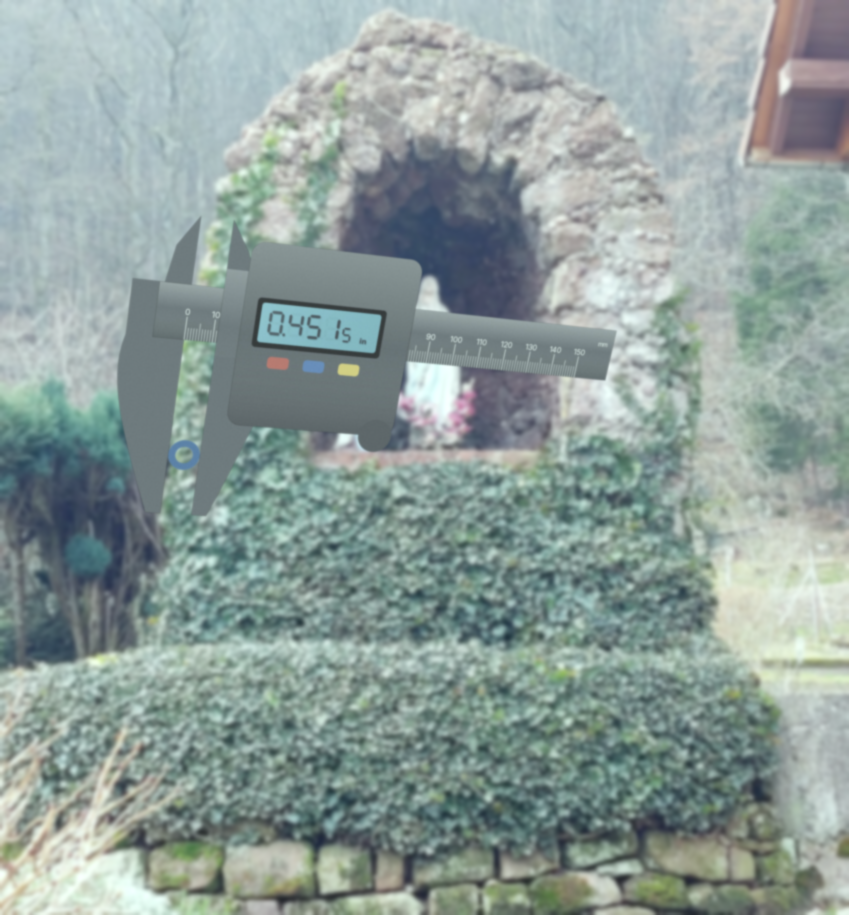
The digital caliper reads 0.4515 in
